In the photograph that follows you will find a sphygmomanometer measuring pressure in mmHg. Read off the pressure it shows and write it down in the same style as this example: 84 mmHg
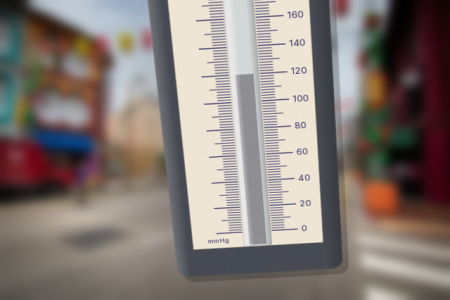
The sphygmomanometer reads 120 mmHg
